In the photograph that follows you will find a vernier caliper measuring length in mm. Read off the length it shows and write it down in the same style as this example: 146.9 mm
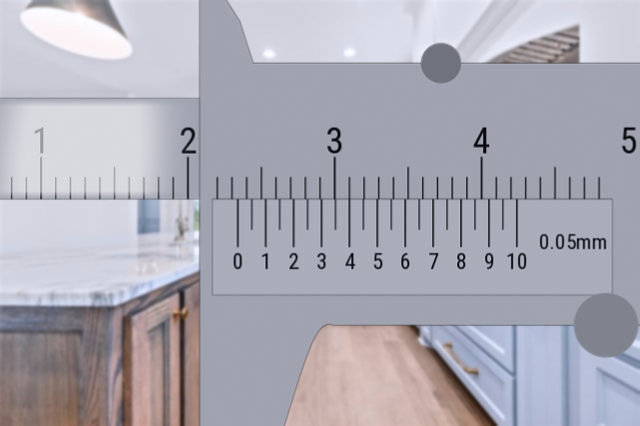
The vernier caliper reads 23.4 mm
